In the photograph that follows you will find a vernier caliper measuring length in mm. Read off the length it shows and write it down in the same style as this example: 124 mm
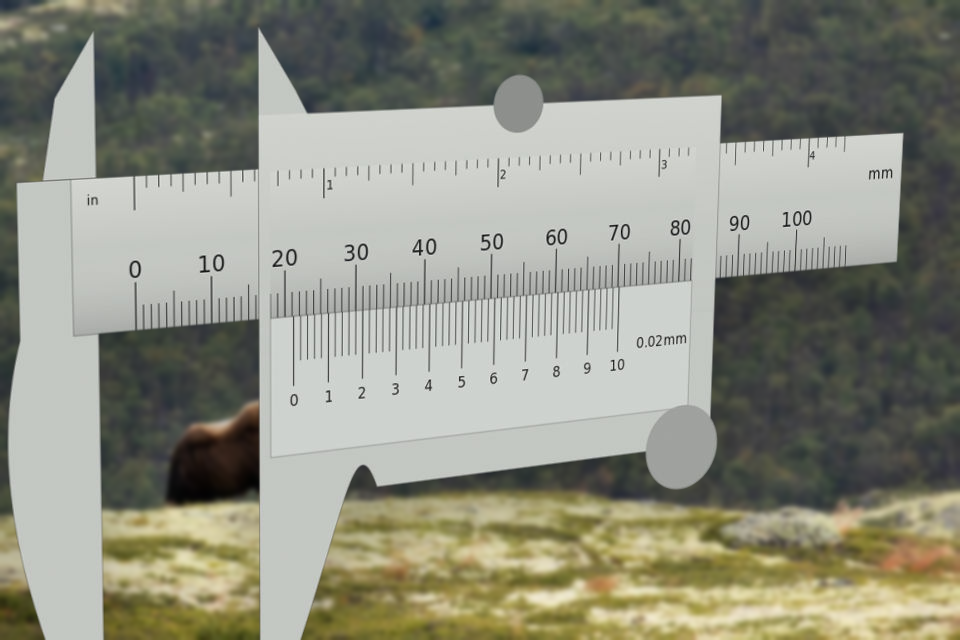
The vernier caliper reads 21.2 mm
